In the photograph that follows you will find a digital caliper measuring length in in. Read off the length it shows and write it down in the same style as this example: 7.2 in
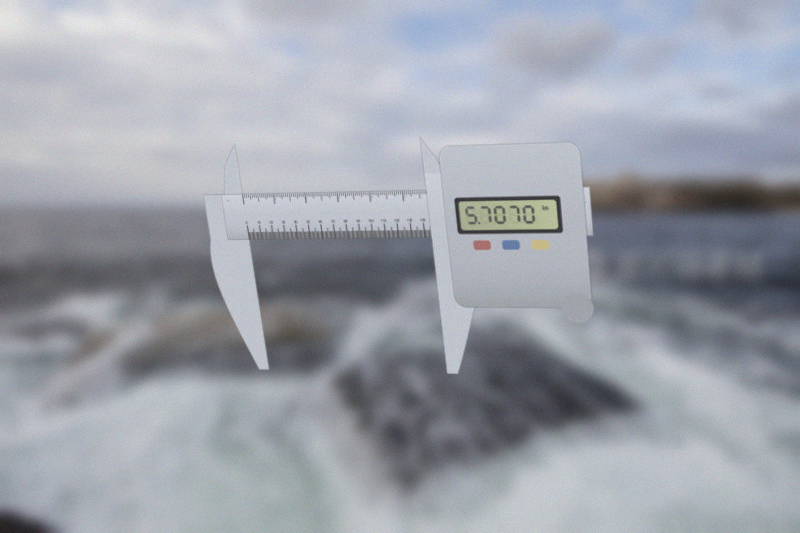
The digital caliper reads 5.7070 in
